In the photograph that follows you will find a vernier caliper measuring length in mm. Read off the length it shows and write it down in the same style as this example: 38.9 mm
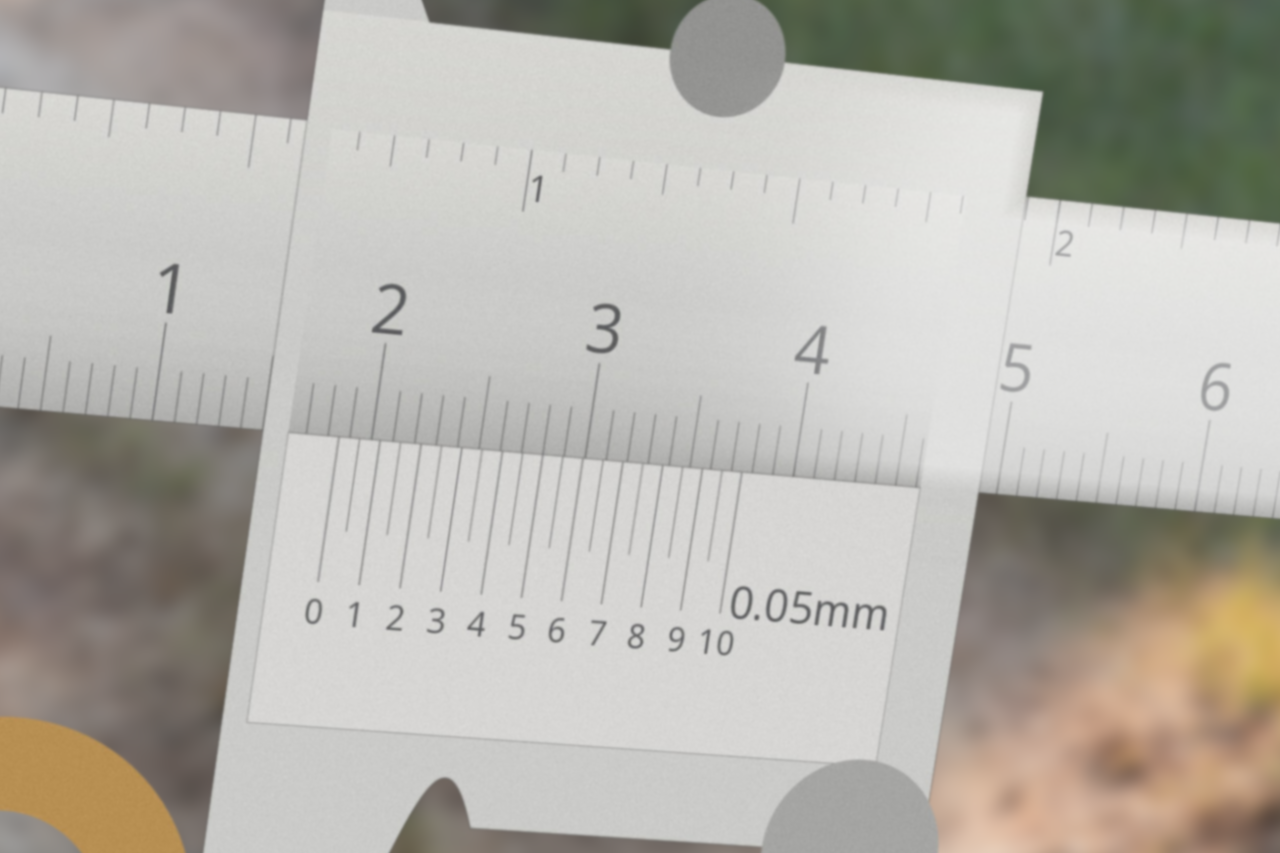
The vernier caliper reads 18.5 mm
